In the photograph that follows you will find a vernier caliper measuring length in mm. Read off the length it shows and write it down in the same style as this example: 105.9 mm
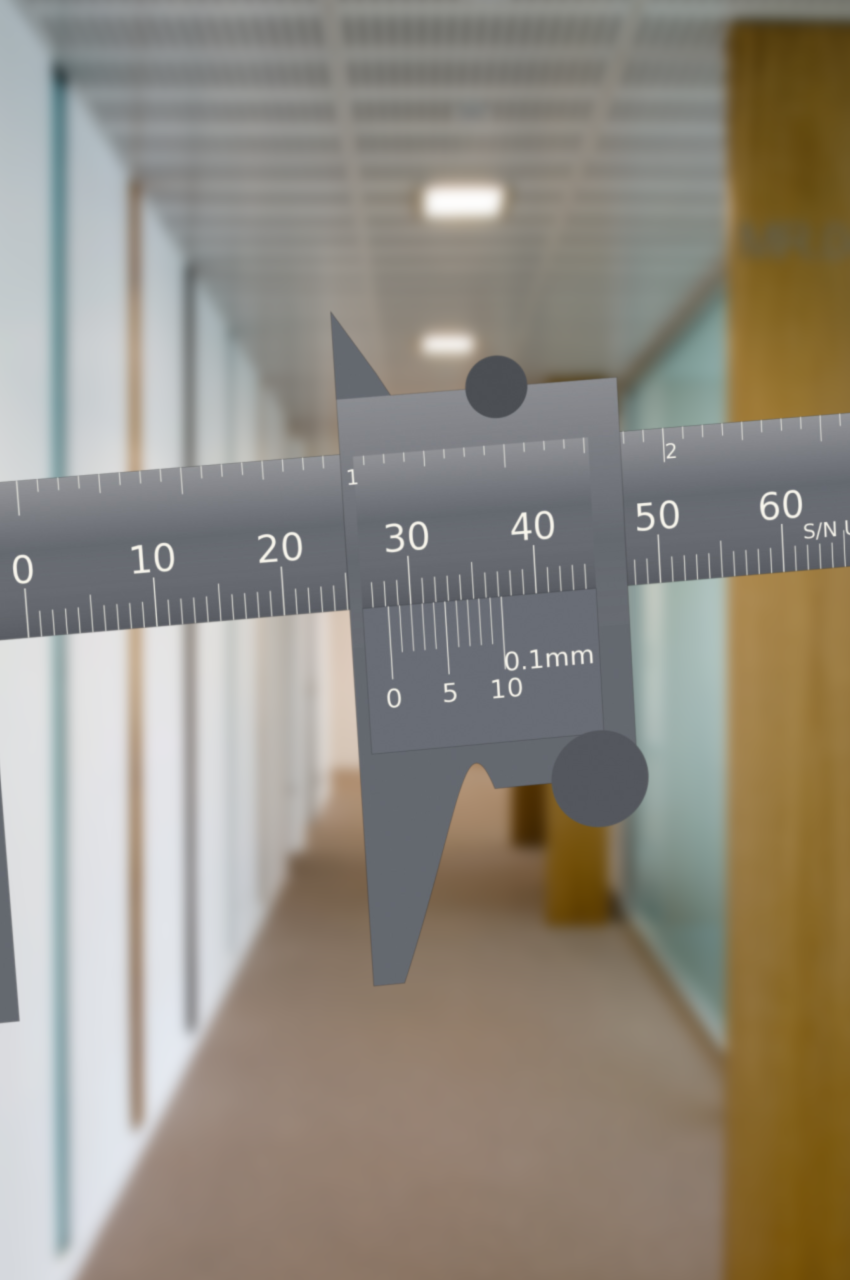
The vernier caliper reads 28.2 mm
